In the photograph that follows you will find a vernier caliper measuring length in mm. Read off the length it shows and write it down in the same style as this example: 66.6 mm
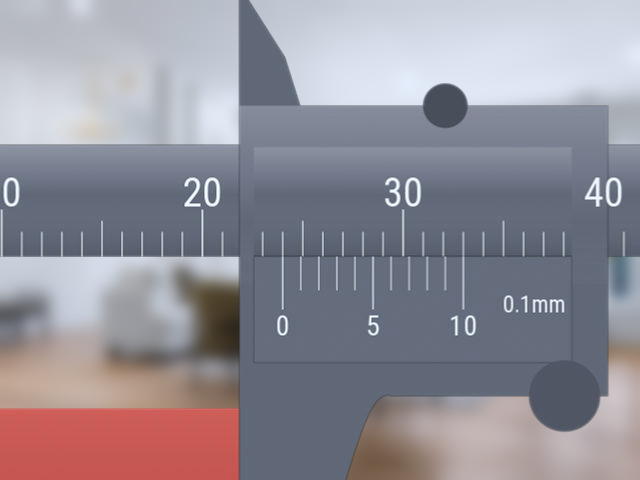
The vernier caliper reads 24.0 mm
